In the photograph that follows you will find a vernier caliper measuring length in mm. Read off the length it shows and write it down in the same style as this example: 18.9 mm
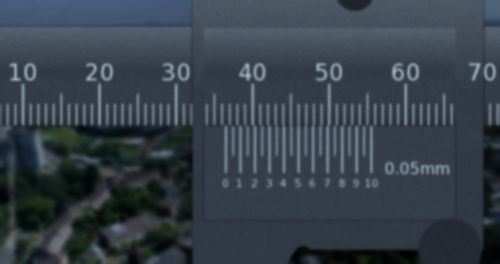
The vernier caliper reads 36.5 mm
